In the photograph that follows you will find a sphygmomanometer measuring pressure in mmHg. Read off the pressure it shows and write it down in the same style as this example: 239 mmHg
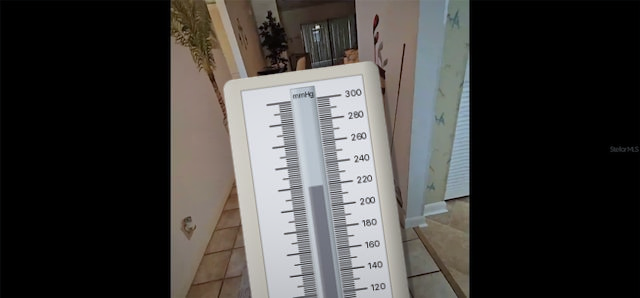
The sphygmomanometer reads 220 mmHg
